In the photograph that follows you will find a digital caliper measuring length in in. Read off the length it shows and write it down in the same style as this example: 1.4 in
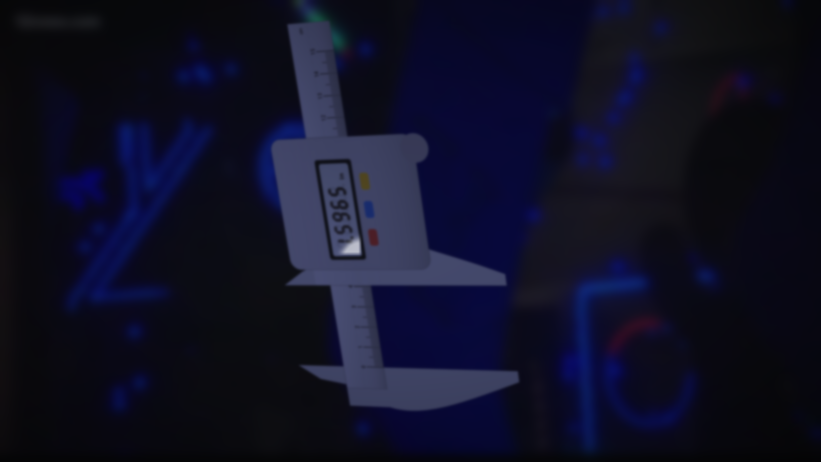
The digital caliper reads 1.5965 in
